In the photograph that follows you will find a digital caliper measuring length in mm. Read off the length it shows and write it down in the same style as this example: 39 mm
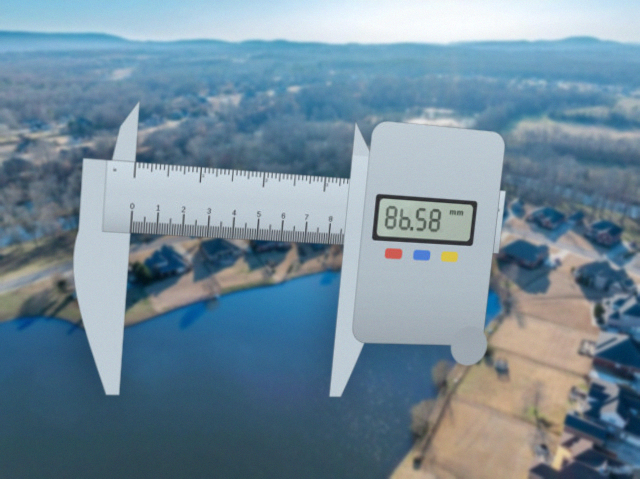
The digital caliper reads 86.58 mm
